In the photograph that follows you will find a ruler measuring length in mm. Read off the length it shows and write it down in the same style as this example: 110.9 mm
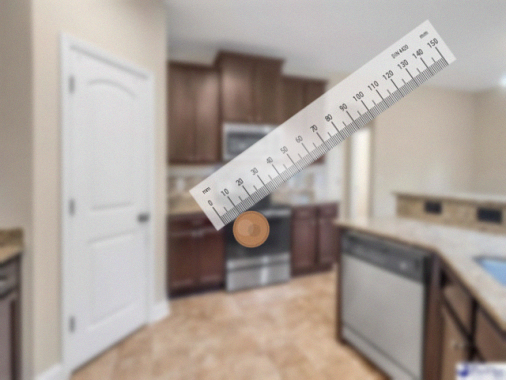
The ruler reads 20 mm
